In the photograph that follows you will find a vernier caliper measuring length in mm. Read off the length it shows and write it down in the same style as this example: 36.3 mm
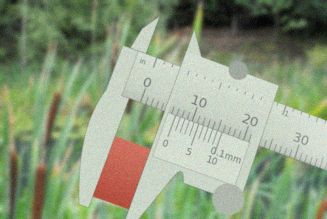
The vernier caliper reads 6.8 mm
